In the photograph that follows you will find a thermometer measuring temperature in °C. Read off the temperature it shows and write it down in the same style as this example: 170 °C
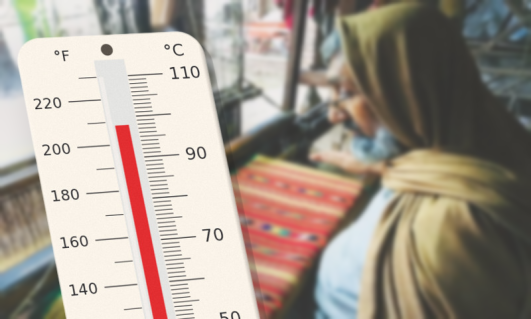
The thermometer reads 98 °C
